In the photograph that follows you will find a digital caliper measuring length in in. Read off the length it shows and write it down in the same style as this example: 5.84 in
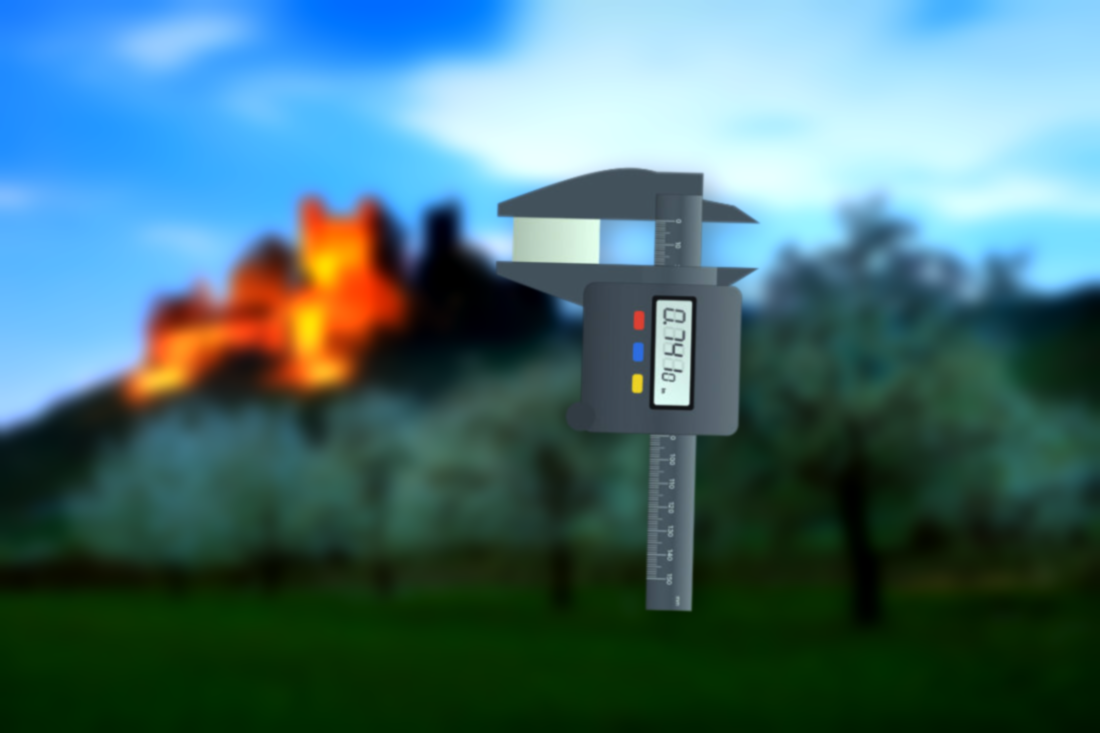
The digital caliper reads 0.7410 in
